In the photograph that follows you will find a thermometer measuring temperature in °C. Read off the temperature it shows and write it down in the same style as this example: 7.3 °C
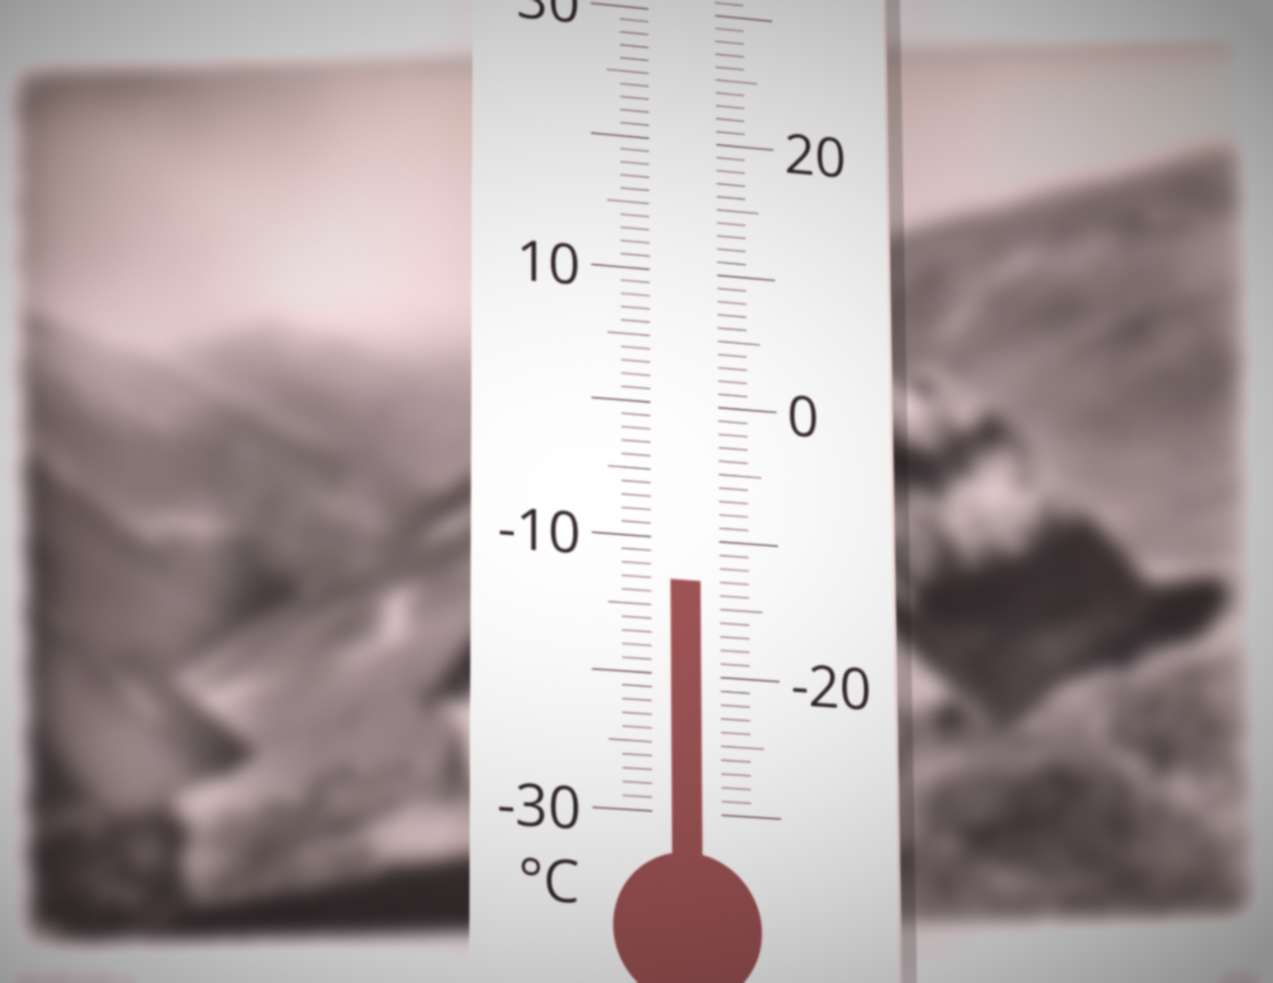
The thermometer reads -13 °C
